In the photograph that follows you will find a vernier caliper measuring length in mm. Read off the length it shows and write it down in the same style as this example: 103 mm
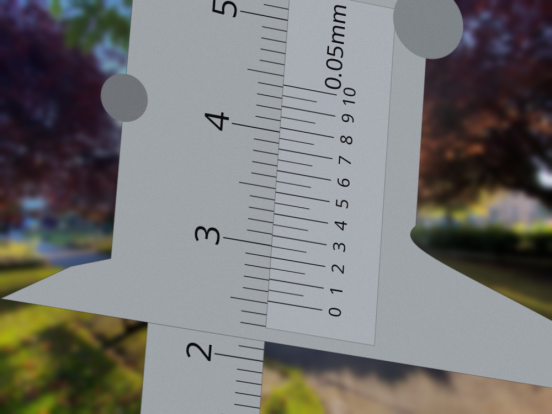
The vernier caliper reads 25.2 mm
